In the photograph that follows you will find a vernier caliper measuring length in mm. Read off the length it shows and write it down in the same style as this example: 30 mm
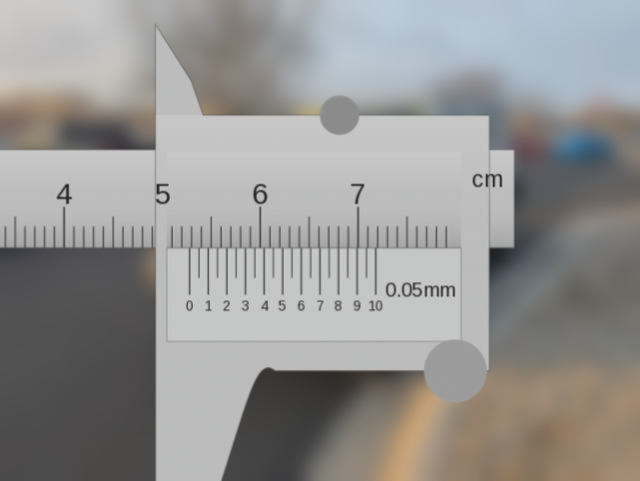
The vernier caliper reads 52.8 mm
